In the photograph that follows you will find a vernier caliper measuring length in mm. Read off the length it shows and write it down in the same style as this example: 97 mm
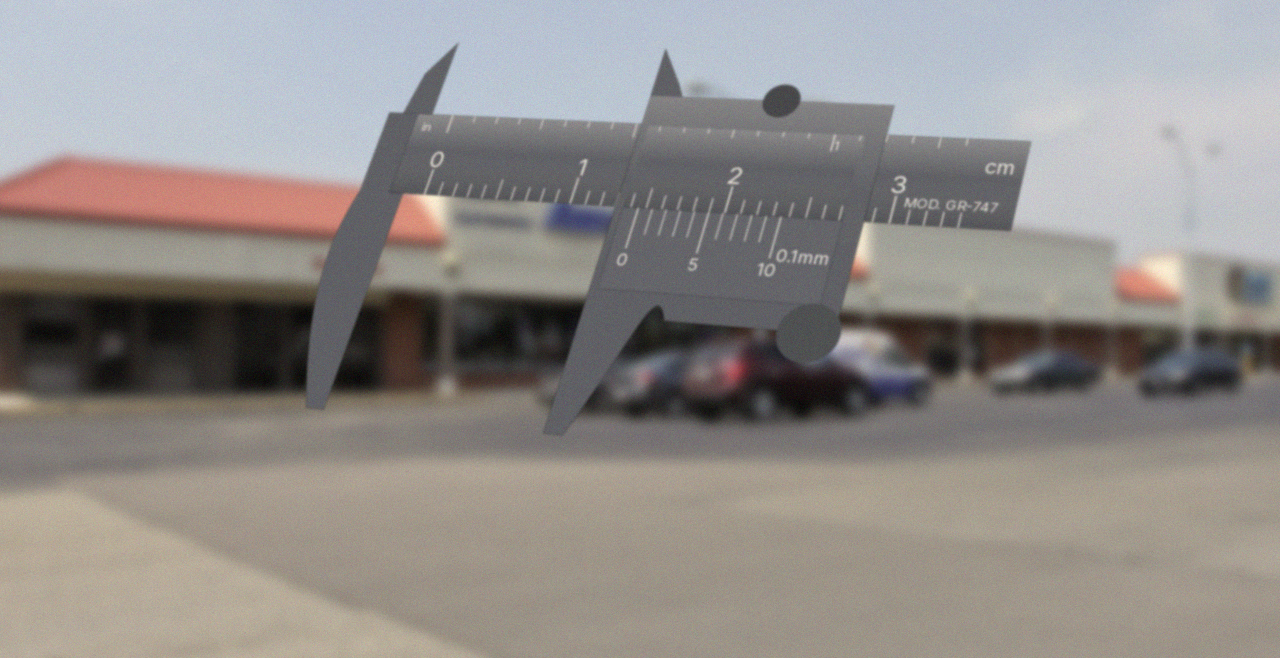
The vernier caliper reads 14.5 mm
